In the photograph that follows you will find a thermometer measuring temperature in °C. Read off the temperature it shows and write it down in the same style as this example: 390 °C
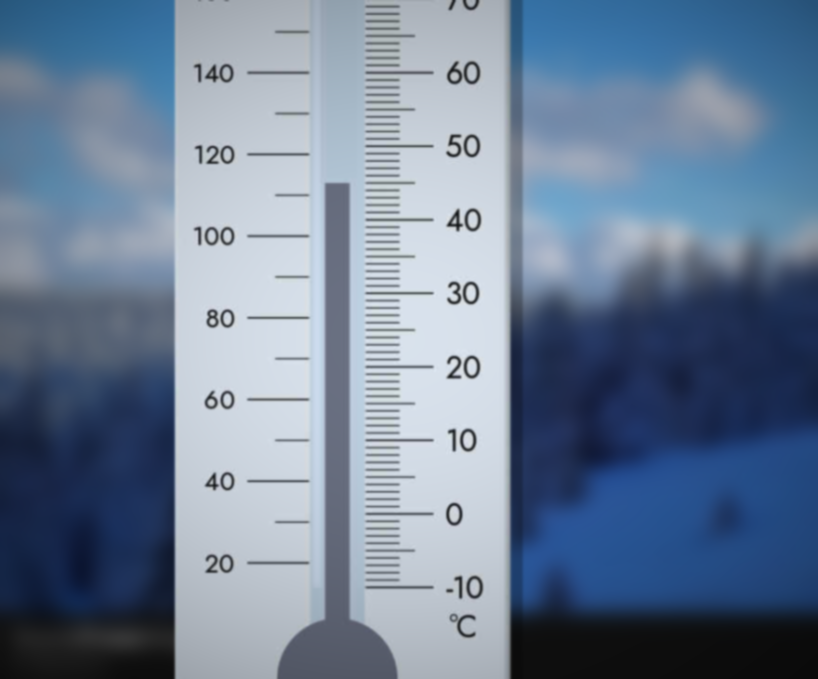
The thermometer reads 45 °C
